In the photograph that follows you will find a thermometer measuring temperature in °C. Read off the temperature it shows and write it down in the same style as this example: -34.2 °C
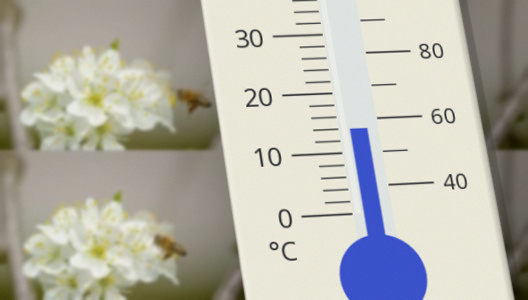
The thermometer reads 14 °C
